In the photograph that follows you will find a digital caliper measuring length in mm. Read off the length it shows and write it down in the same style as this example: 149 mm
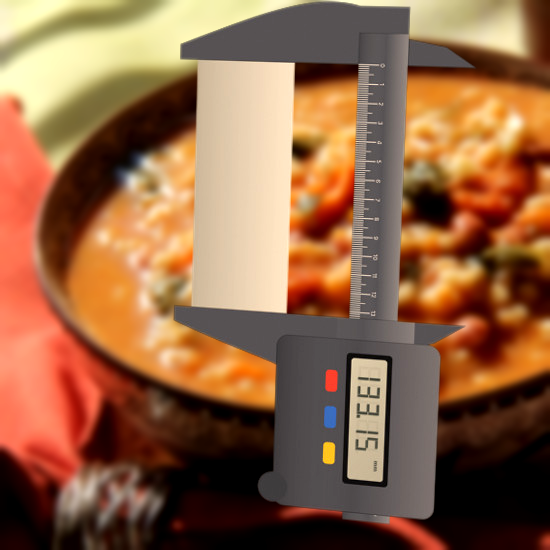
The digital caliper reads 133.15 mm
